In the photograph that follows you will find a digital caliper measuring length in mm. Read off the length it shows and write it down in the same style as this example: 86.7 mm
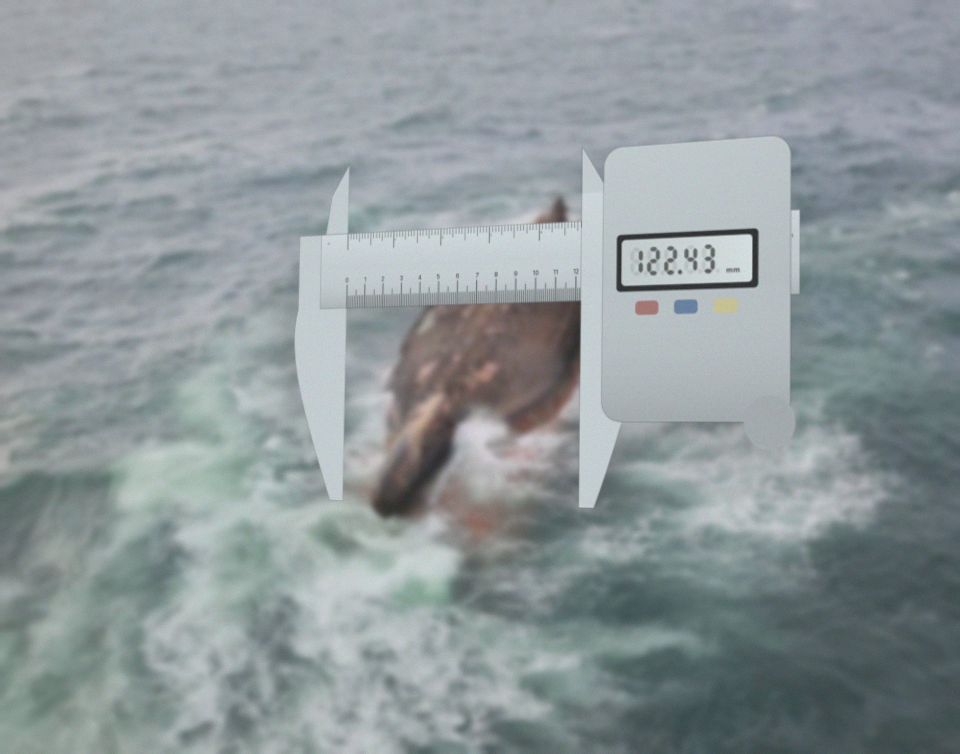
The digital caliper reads 122.43 mm
